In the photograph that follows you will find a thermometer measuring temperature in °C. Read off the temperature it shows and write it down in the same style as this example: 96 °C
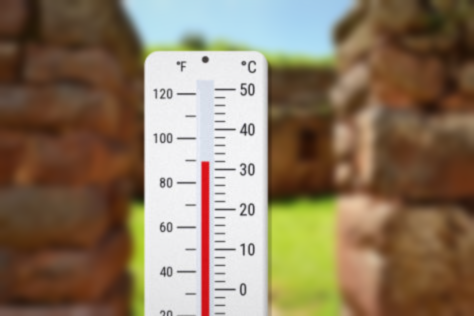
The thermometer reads 32 °C
